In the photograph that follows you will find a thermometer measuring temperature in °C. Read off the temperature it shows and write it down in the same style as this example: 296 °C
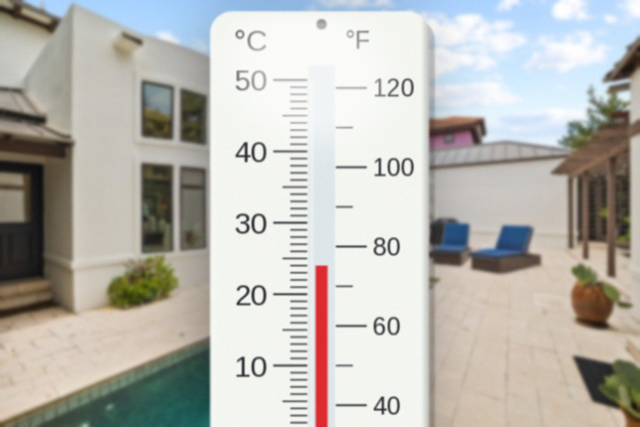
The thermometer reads 24 °C
